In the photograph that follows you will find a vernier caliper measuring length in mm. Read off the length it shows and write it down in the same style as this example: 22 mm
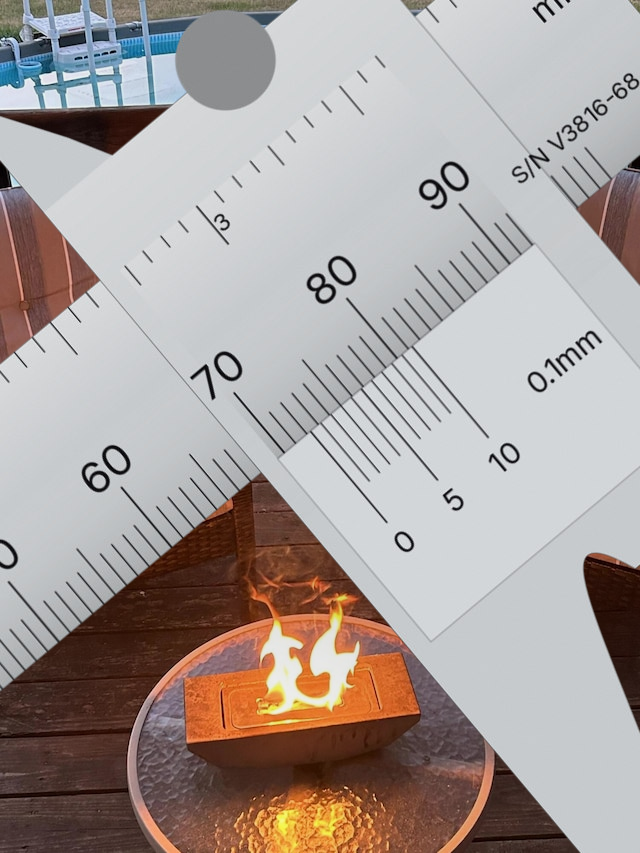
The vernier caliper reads 72.3 mm
